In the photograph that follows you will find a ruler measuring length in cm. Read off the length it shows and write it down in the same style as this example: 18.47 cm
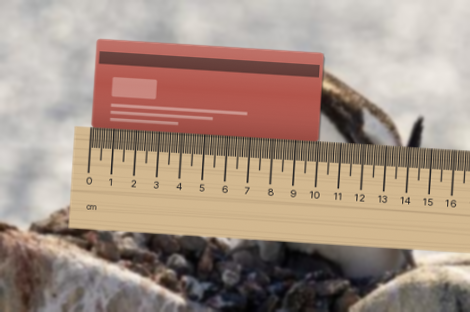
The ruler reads 10 cm
